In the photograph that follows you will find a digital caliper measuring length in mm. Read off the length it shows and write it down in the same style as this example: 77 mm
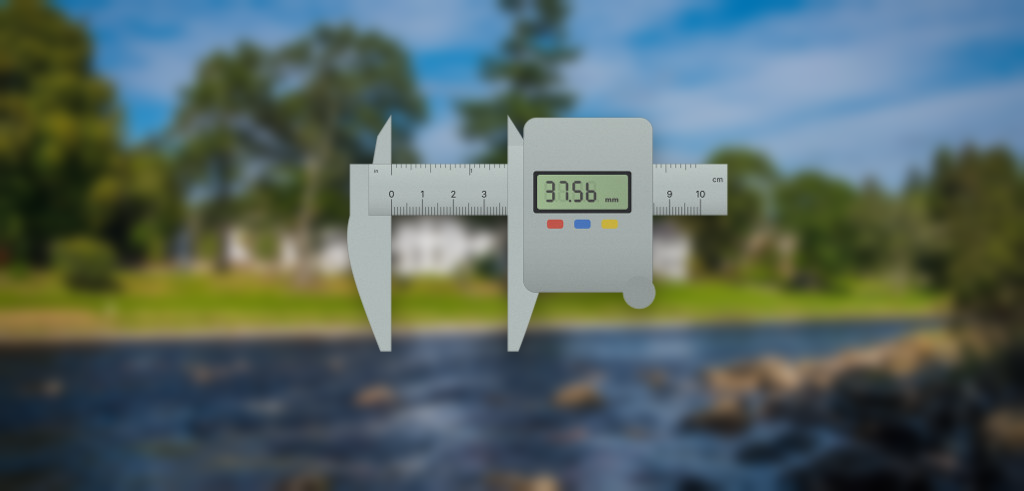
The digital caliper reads 37.56 mm
